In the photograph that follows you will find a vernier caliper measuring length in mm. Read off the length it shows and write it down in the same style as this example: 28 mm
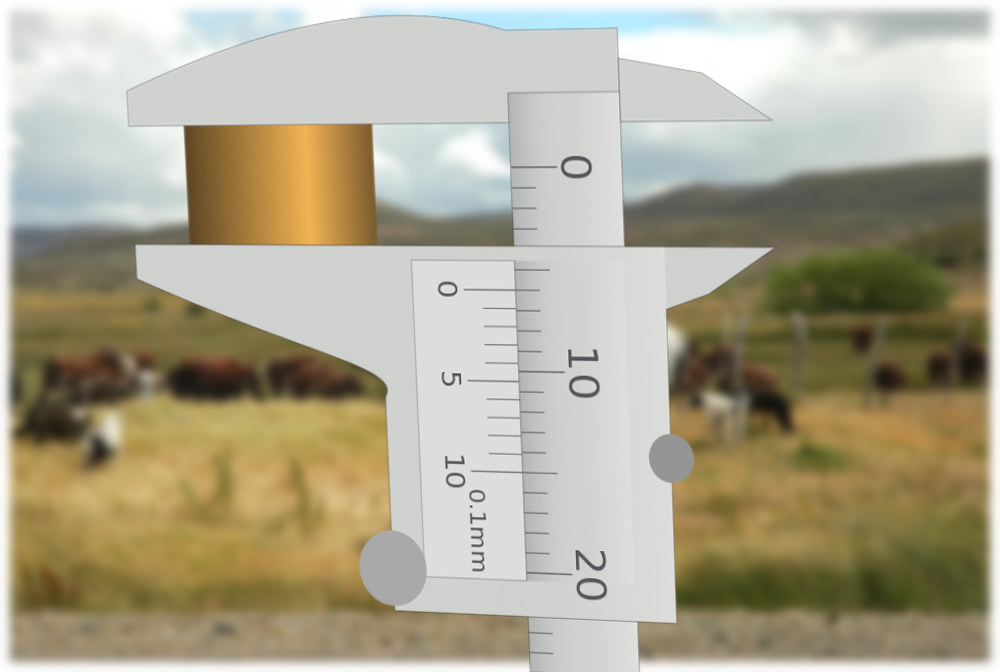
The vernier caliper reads 6.0 mm
